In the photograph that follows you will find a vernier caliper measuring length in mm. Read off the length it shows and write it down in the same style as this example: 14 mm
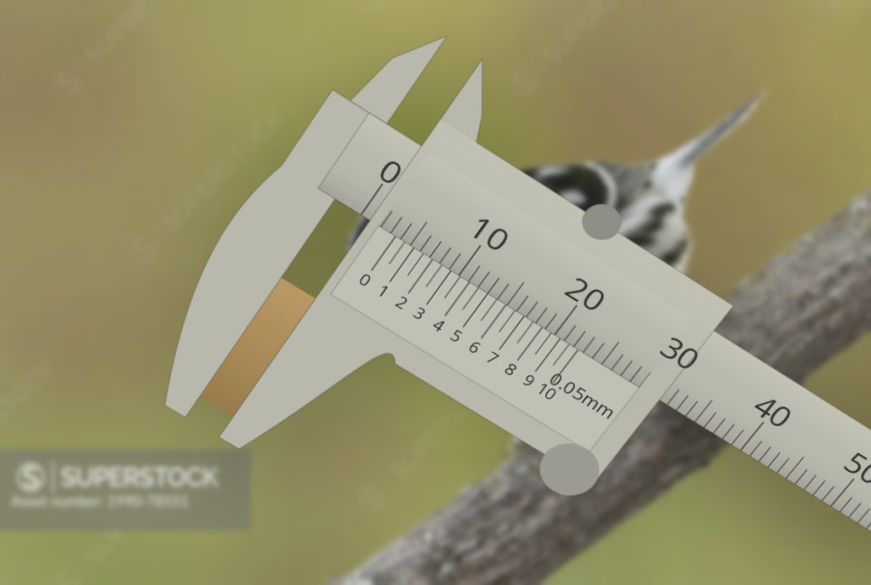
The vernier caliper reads 3.5 mm
